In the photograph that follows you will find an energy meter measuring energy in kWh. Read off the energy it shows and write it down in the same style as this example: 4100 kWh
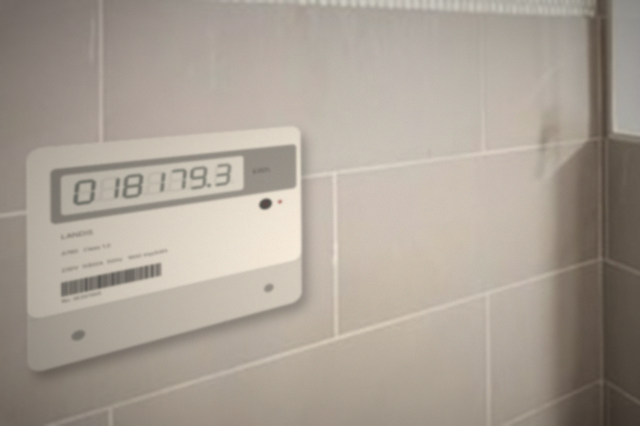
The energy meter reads 18179.3 kWh
